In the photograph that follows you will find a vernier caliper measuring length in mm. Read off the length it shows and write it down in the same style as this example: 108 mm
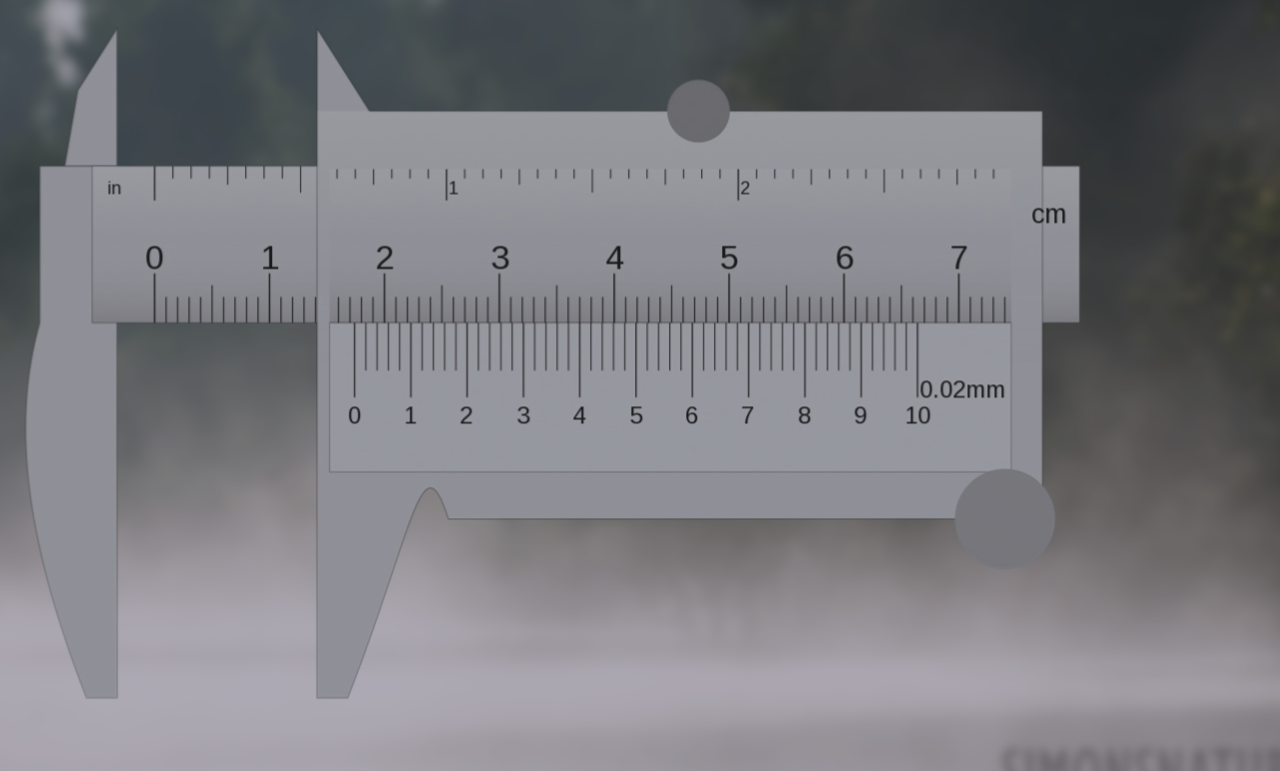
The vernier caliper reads 17.4 mm
